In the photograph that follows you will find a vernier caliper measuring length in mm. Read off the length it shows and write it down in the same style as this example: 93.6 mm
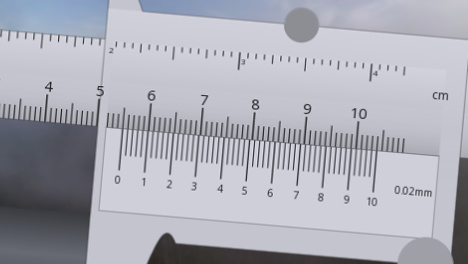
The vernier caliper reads 55.0 mm
